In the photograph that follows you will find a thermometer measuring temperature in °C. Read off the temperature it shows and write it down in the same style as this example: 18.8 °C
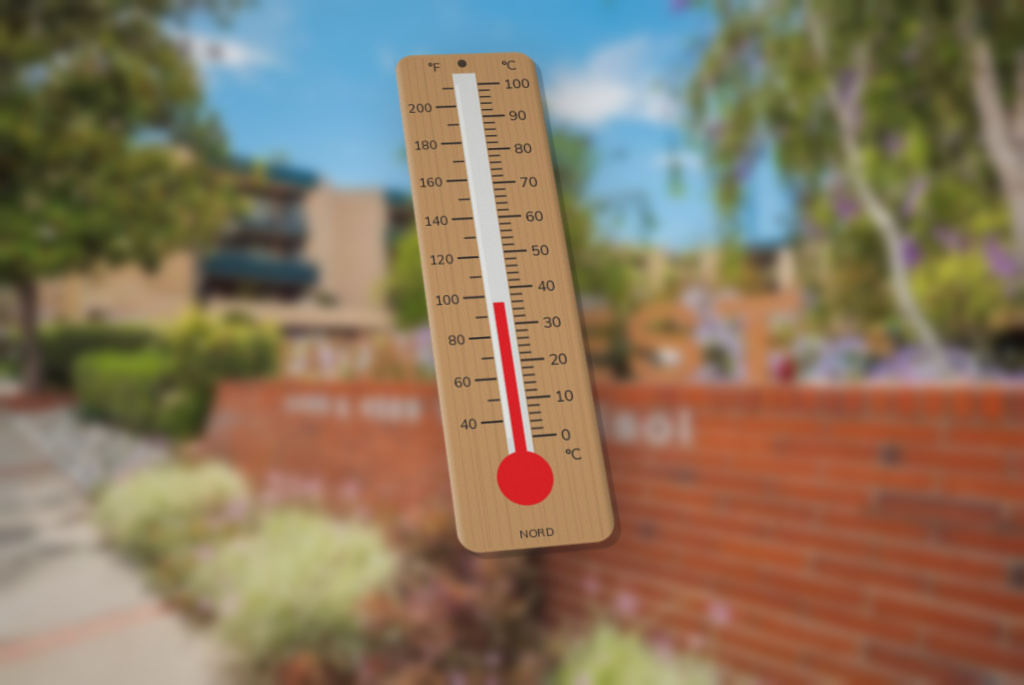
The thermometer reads 36 °C
